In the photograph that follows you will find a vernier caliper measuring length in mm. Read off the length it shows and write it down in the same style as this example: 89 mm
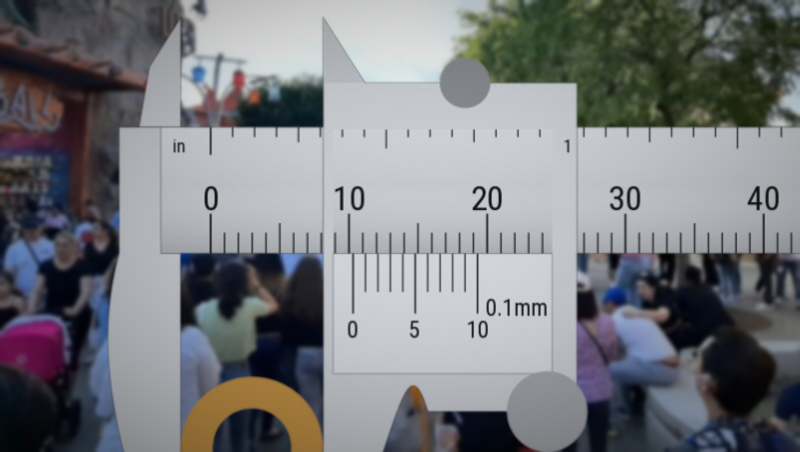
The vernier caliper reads 10.3 mm
